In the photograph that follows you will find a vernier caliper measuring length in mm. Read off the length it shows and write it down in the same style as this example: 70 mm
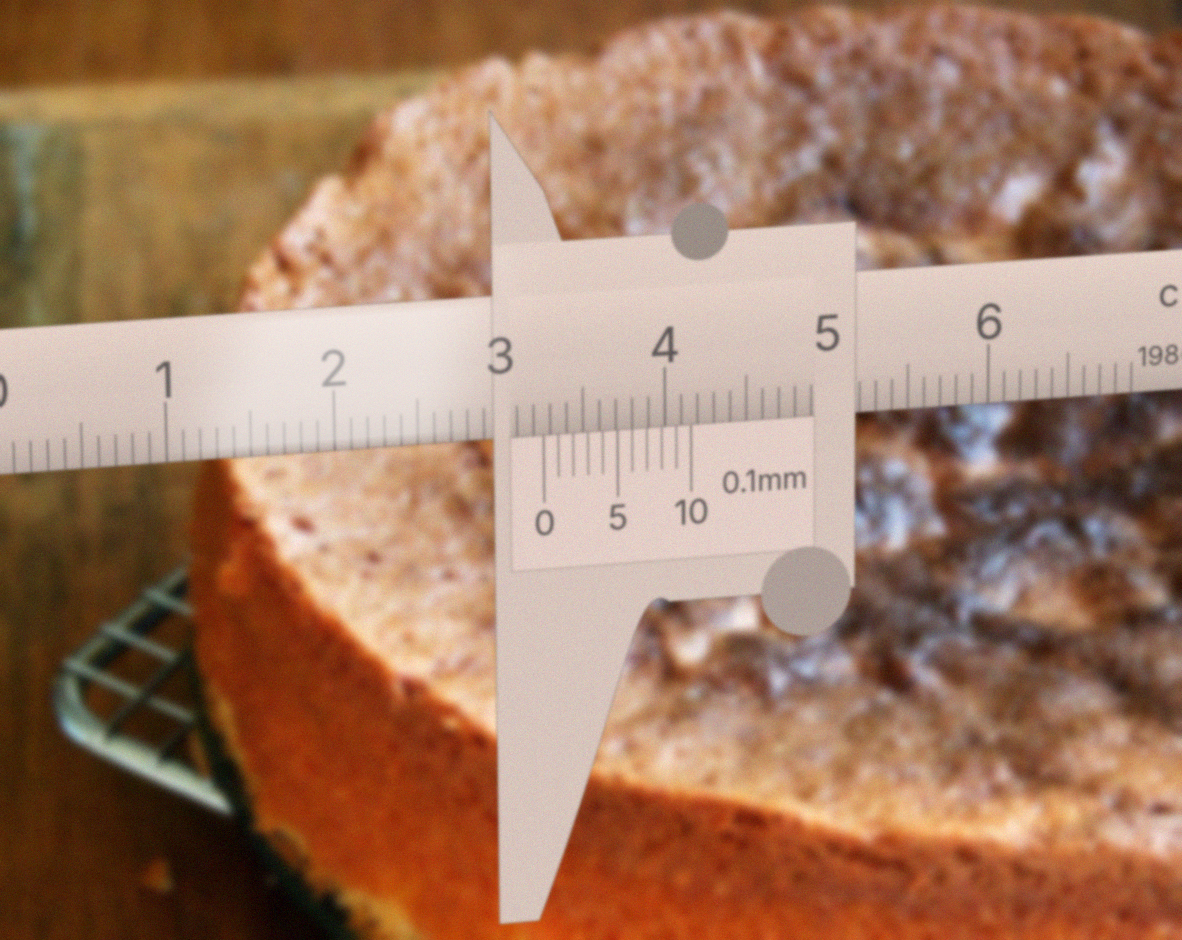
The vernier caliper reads 32.6 mm
